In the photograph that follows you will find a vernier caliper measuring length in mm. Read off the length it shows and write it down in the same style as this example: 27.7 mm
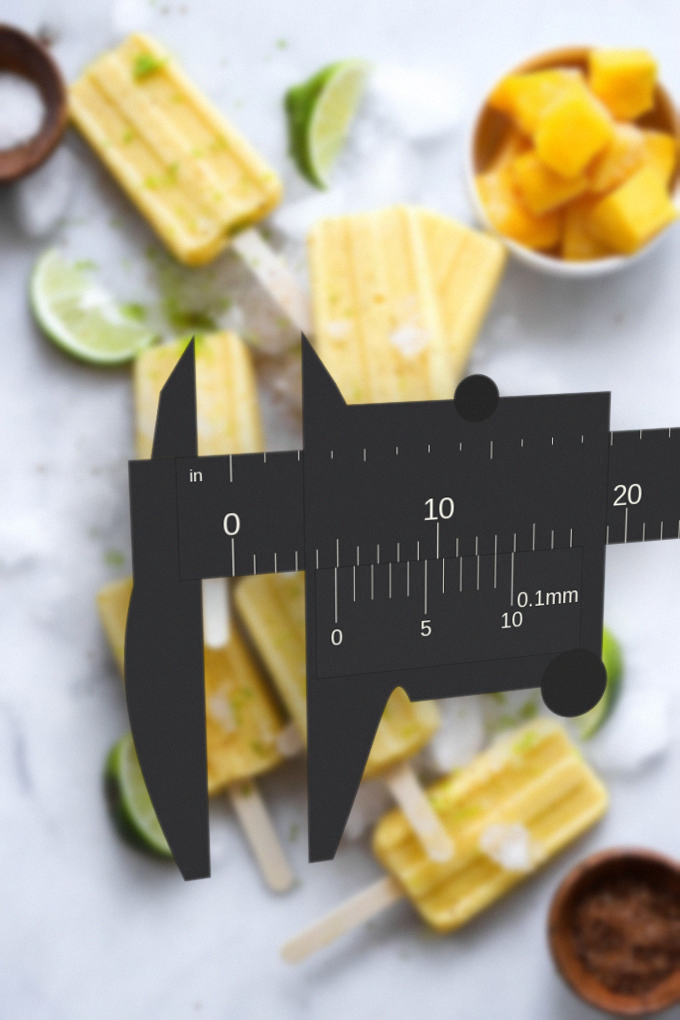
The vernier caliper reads 4.9 mm
